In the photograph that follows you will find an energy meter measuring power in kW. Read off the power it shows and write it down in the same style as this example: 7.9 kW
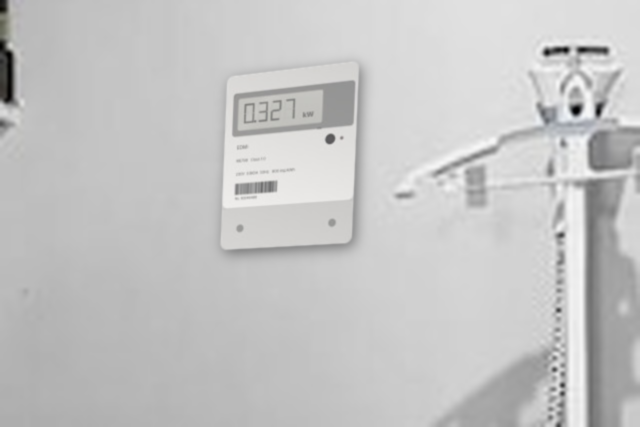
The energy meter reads 0.327 kW
